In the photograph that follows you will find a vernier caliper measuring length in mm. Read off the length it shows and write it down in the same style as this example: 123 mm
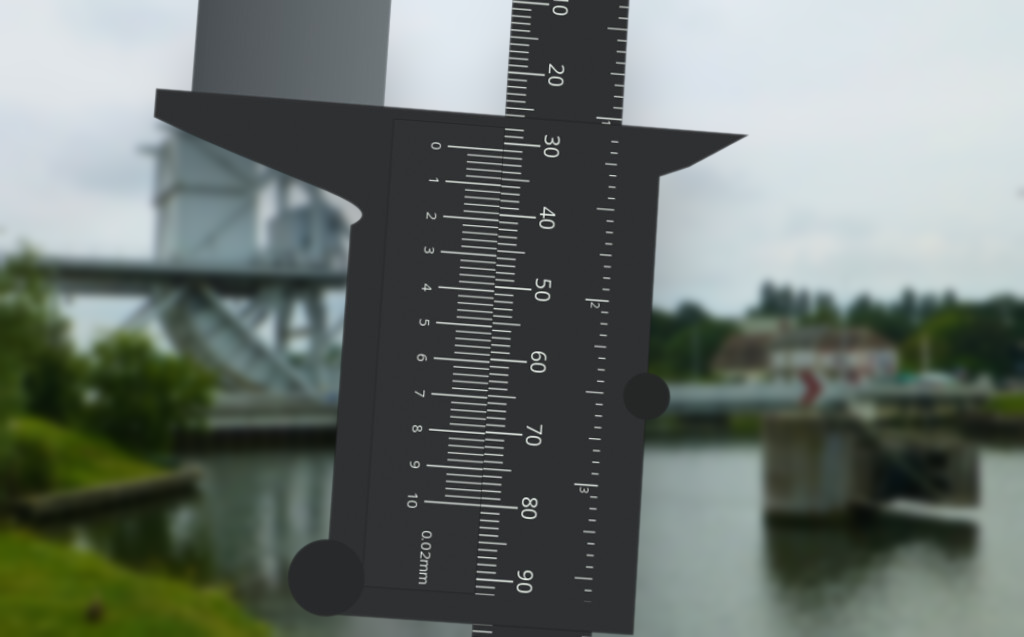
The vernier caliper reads 31.0 mm
